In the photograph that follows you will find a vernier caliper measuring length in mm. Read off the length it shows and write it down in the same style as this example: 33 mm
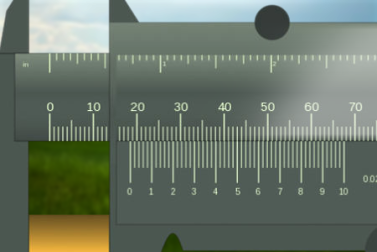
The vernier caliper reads 18.5 mm
